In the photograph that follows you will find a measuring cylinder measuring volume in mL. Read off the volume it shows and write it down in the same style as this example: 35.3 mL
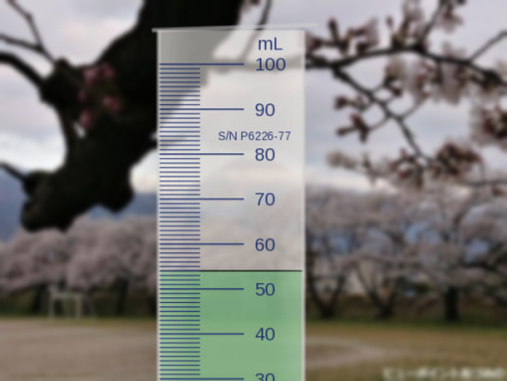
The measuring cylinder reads 54 mL
